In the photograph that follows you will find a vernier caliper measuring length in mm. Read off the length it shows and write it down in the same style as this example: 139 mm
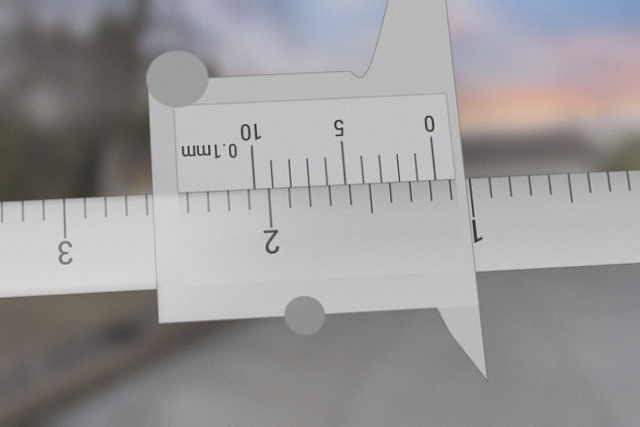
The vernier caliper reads 11.7 mm
